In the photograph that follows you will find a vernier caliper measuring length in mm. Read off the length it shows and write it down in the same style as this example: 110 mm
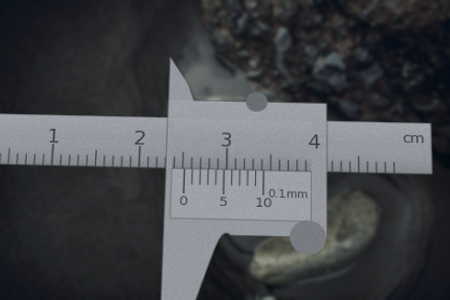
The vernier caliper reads 25.2 mm
